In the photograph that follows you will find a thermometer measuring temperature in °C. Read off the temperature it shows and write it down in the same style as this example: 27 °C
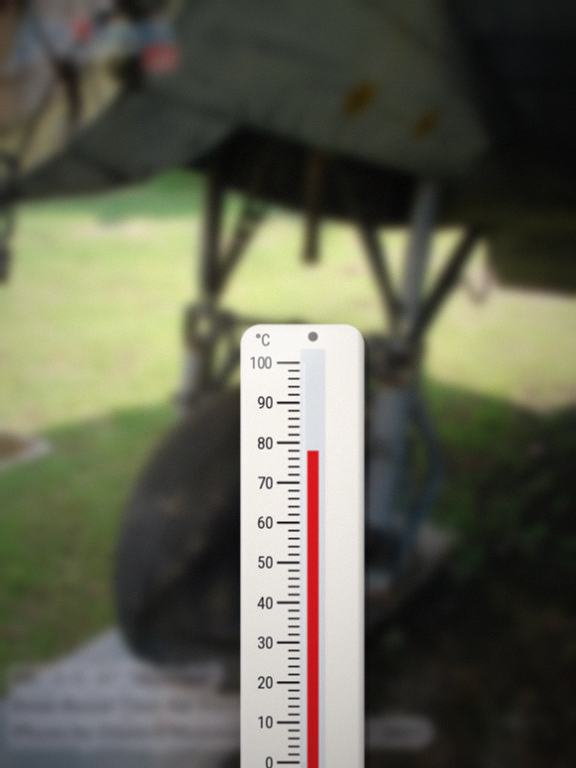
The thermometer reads 78 °C
